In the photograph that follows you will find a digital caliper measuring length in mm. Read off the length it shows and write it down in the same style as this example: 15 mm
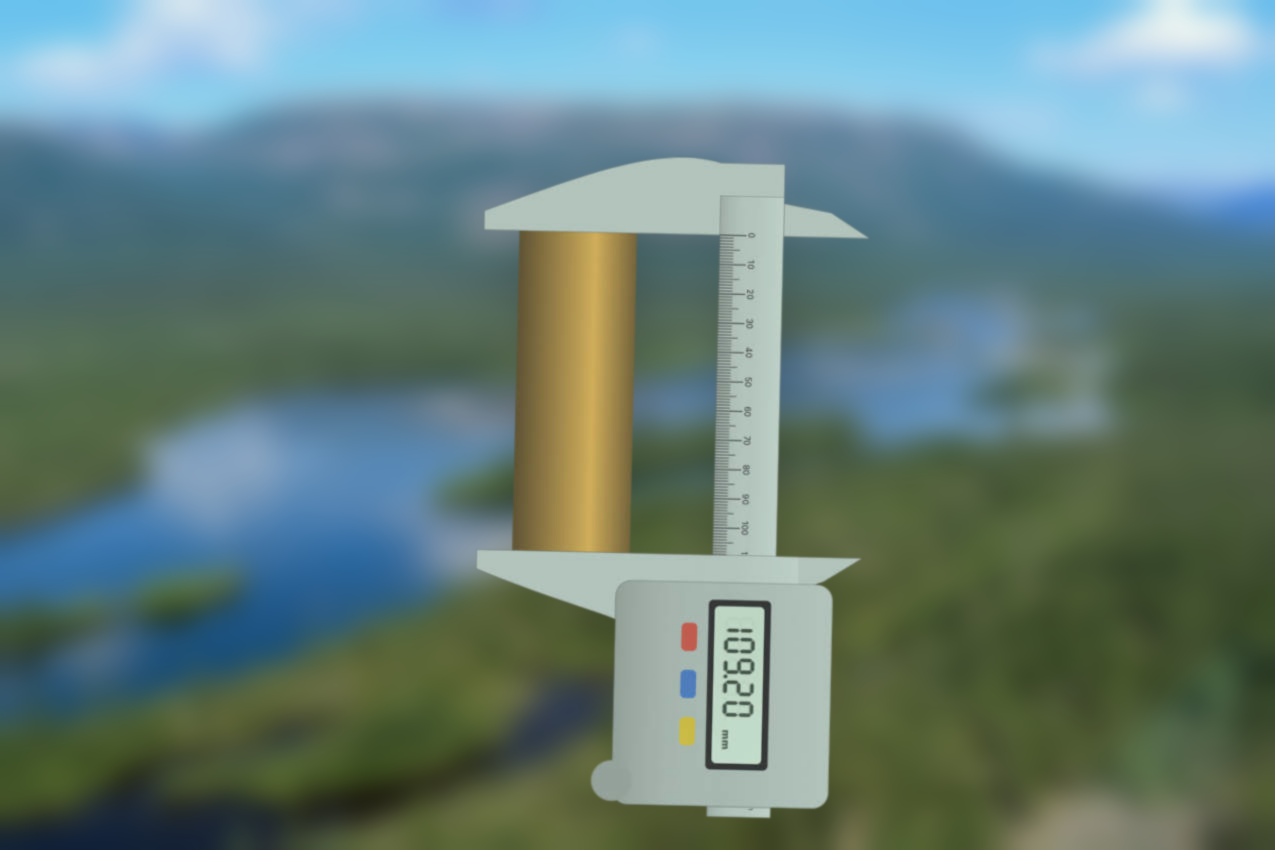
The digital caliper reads 109.20 mm
